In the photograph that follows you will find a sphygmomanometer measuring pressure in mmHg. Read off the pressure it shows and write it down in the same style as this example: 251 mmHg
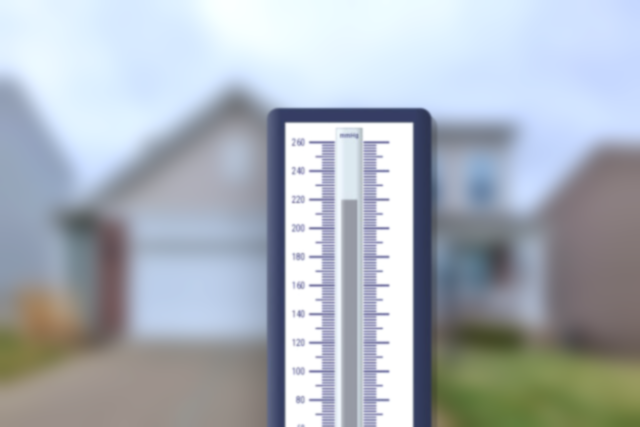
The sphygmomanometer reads 220 mmHg
